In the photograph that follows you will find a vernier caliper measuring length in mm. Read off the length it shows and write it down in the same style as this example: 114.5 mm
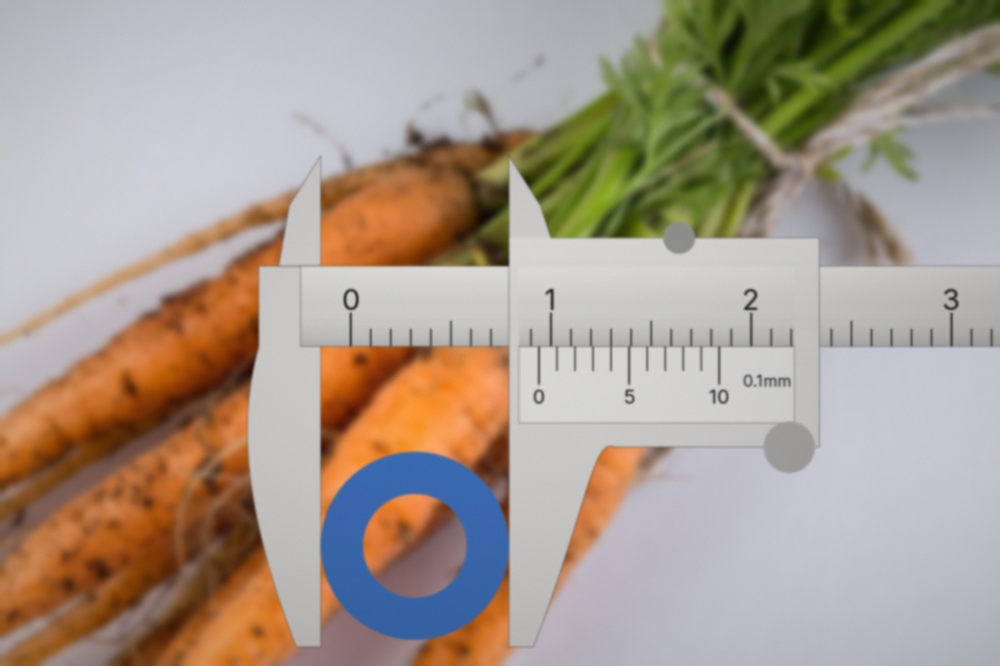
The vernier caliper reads 9.4 mm
